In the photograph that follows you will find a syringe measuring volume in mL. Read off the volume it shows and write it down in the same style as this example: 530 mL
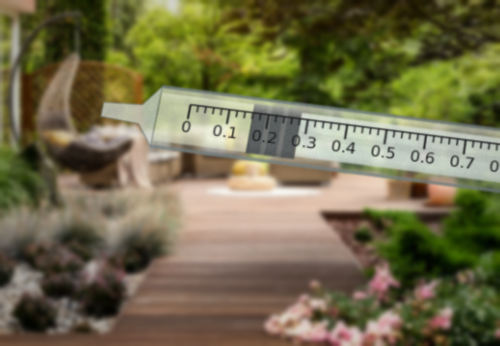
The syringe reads 0.16 mL
